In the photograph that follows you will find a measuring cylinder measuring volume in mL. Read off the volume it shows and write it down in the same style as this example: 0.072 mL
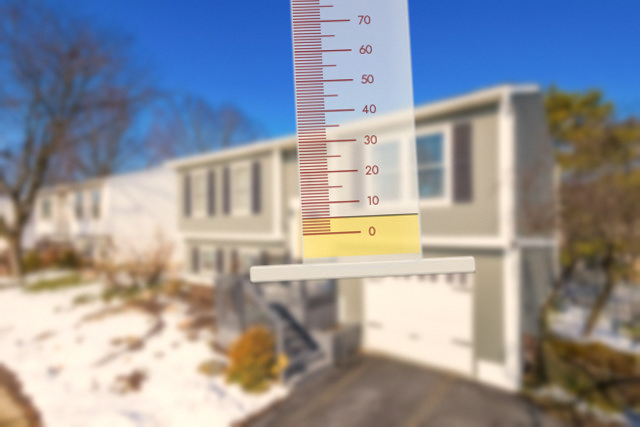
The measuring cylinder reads 5 mL
